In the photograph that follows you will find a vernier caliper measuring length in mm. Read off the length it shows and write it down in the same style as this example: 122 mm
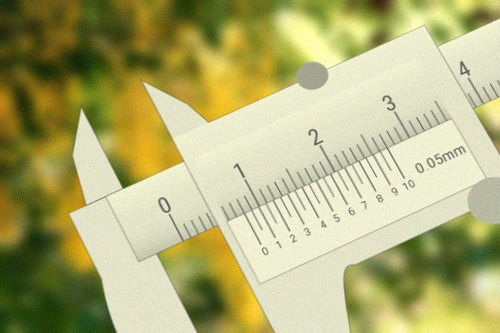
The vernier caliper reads 8.0 mm
